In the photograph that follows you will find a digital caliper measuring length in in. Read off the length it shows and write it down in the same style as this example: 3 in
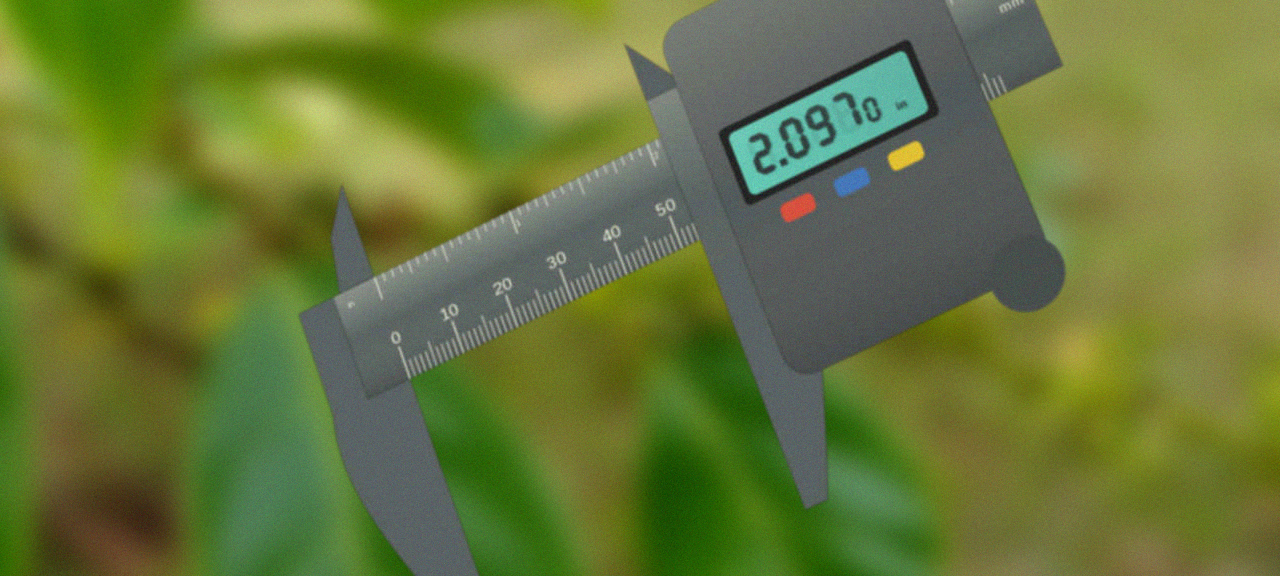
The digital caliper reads 2.0970 in
